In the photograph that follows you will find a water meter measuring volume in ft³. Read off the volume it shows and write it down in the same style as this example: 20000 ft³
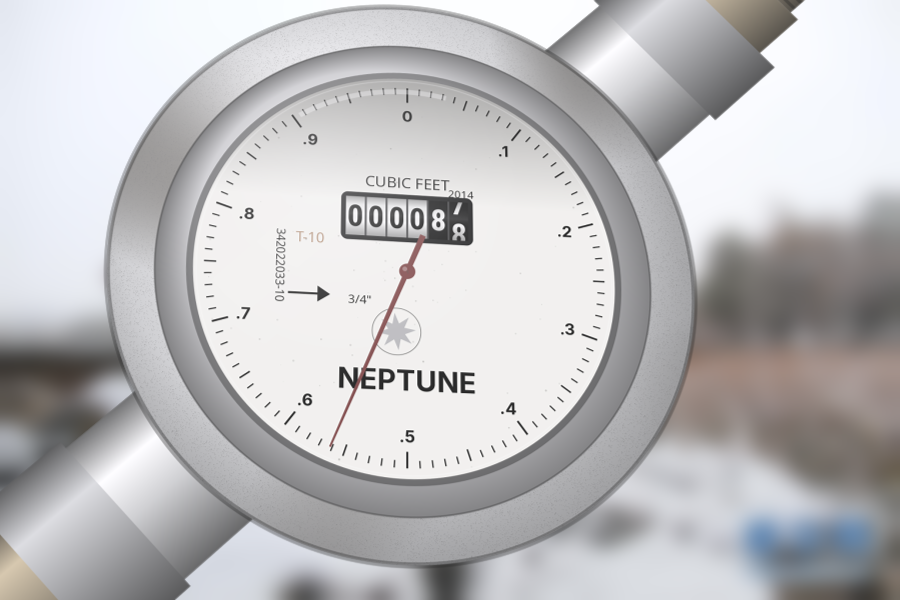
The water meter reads 87.56 ft³
